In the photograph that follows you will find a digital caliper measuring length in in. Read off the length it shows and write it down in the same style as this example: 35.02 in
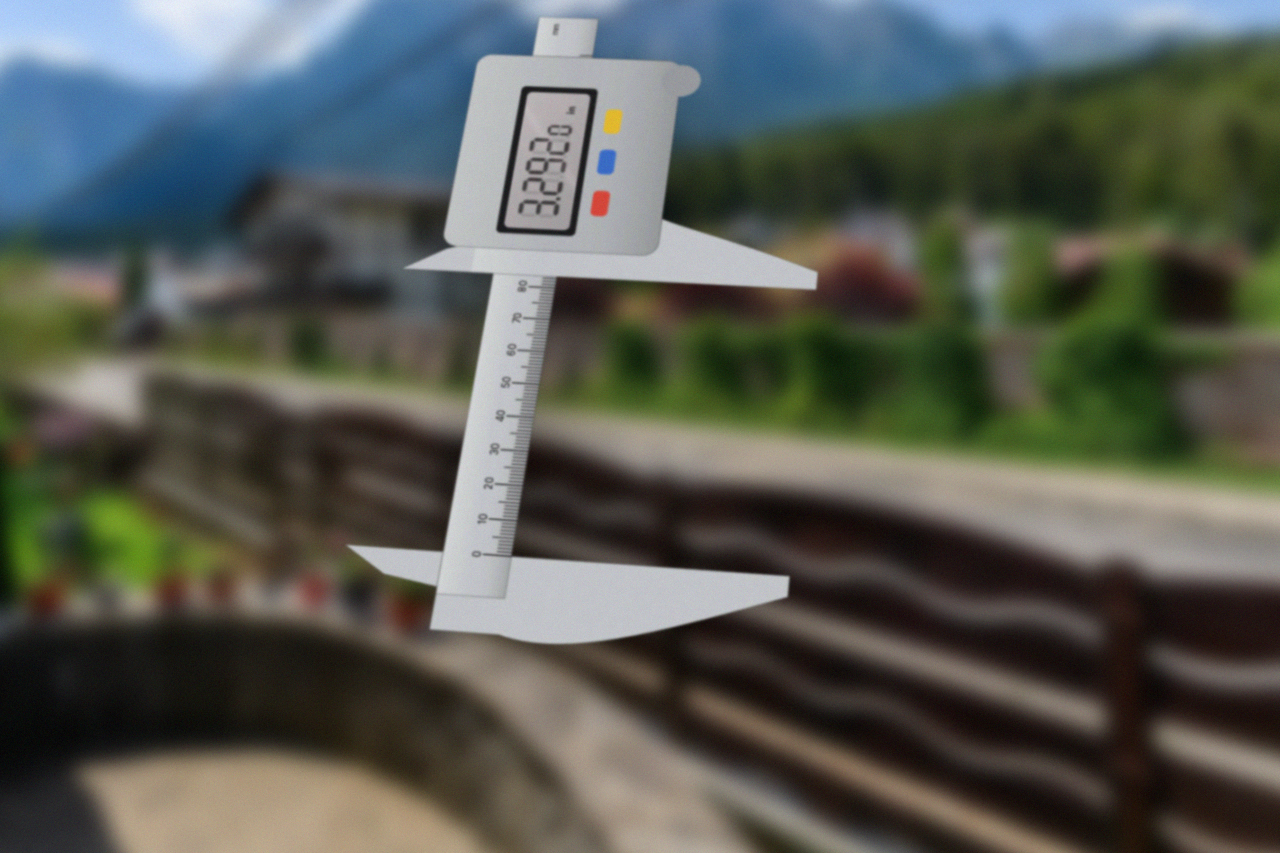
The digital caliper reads 3.2920 in
